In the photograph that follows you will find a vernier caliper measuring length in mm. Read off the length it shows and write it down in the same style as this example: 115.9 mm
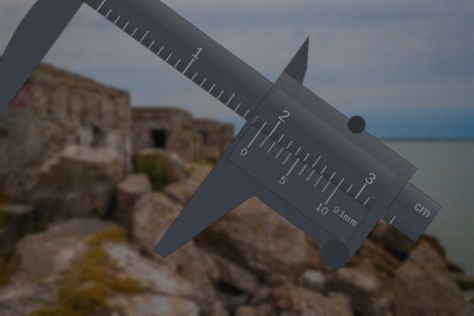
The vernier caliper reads 19.0 mm
